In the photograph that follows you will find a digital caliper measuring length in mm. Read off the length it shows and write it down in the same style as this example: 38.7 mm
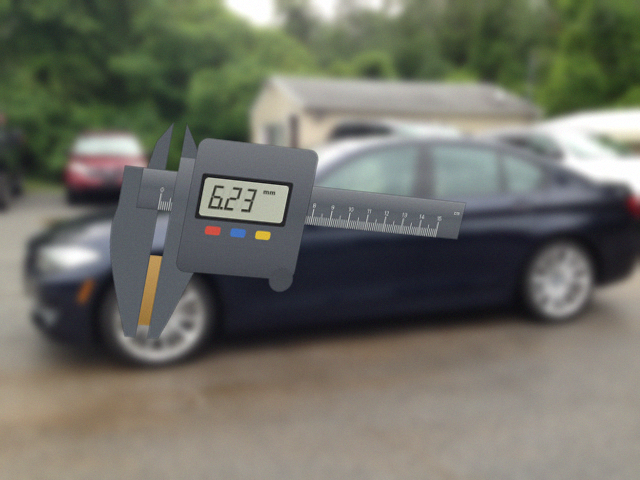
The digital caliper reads 6.23 mm
